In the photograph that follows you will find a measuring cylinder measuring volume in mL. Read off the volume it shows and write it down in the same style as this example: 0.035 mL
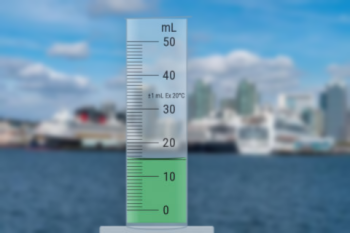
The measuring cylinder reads 15 mL
